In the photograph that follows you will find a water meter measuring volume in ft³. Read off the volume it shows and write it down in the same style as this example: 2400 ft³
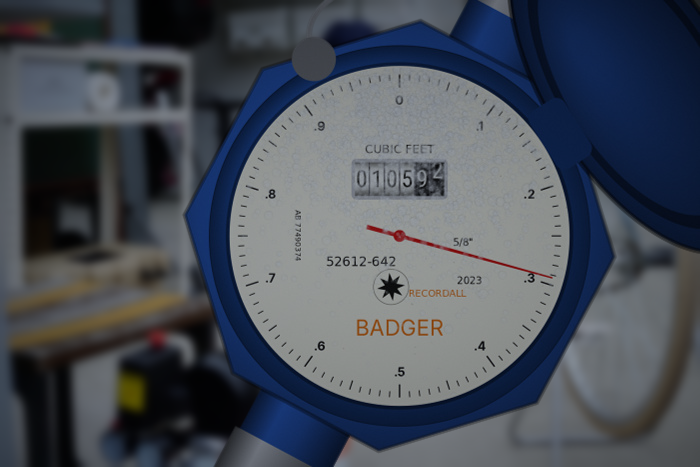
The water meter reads 10592.29 ft³
